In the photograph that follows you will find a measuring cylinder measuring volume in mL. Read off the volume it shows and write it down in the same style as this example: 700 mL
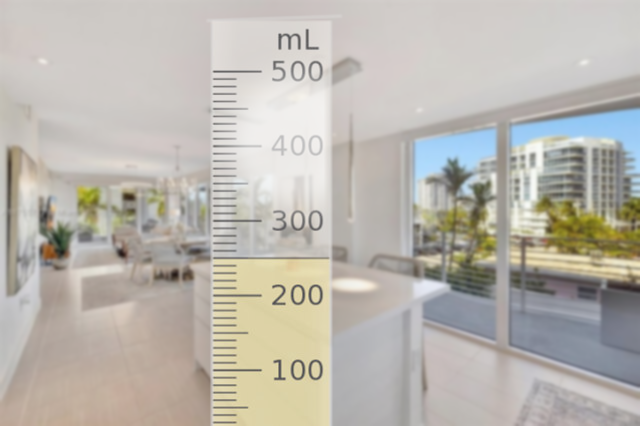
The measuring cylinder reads 250 mL
